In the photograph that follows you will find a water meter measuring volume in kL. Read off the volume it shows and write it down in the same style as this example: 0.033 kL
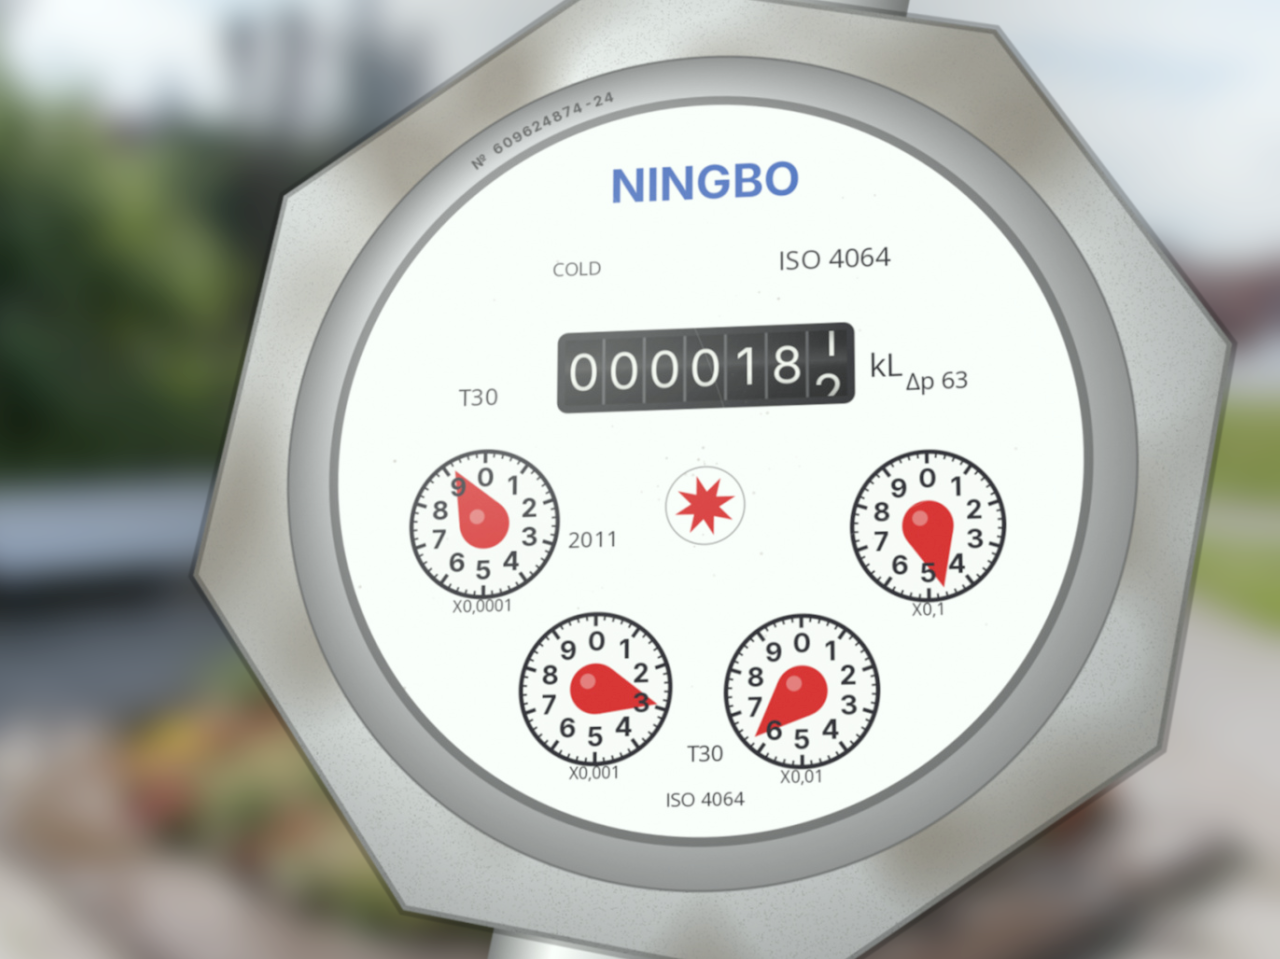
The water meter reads 181.4629 kL
